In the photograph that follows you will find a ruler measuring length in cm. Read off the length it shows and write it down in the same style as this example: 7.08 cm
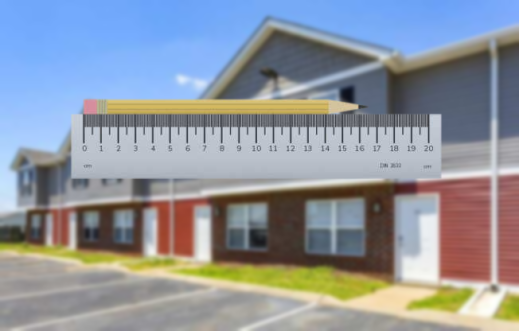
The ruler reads 16.5 cm
